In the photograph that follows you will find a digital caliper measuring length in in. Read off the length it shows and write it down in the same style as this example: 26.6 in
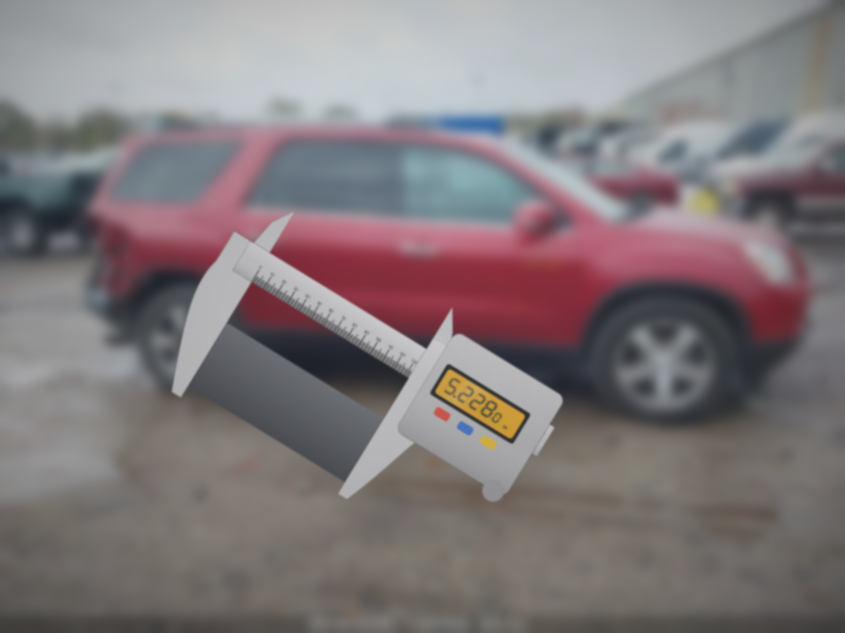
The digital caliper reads 5.2280 in
